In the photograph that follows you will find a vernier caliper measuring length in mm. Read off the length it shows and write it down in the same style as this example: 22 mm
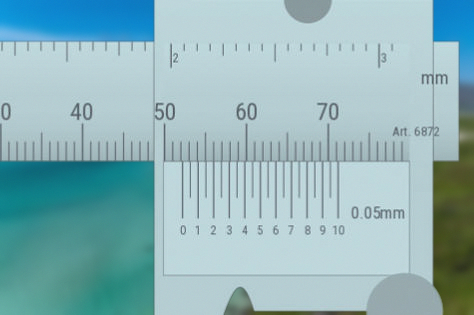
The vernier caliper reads 52.2 mm
